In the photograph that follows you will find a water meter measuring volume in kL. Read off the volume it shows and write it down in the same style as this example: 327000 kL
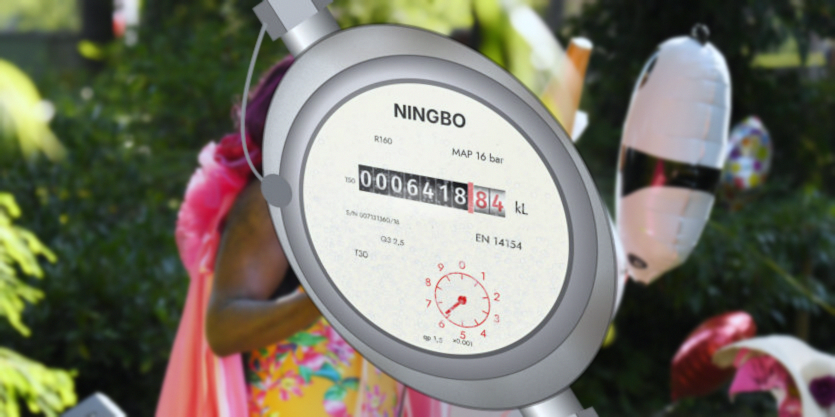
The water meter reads 6418.846 kL
